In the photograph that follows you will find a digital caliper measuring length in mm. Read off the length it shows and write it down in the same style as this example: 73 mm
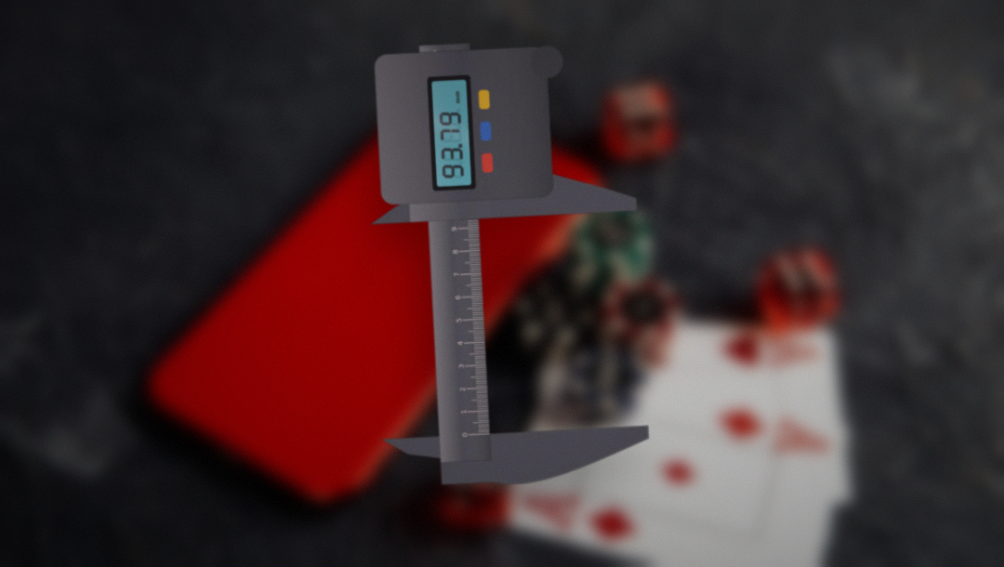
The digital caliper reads 93.79 mm
